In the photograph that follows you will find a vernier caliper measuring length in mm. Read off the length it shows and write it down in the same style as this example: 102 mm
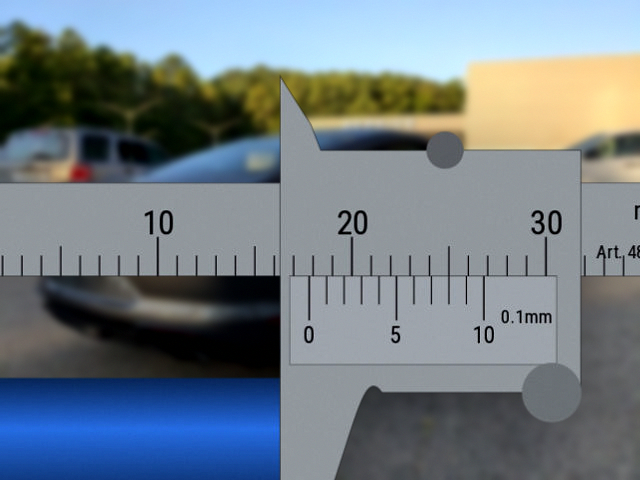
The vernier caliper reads 17.8 mm
